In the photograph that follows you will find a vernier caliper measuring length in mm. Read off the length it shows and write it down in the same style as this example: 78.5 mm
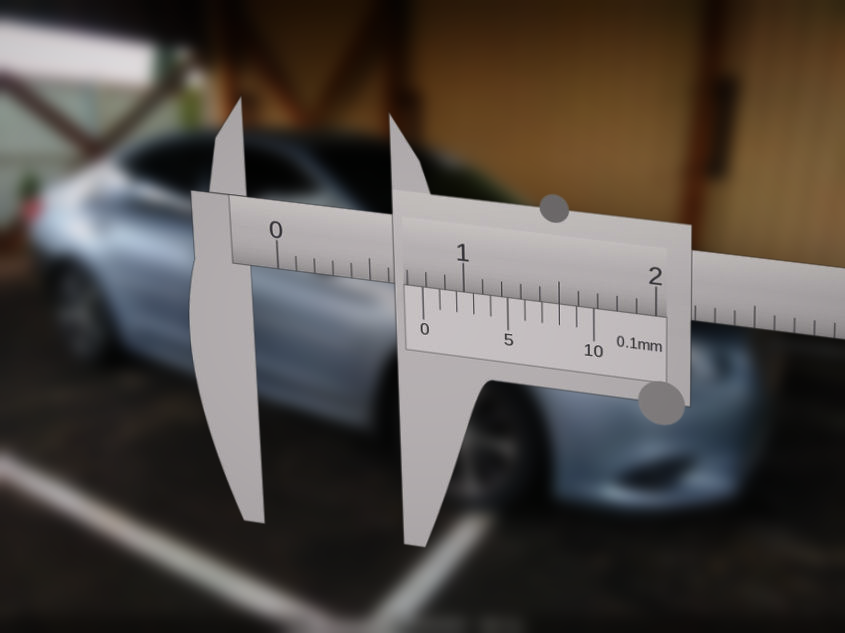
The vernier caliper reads 7.8 mm
